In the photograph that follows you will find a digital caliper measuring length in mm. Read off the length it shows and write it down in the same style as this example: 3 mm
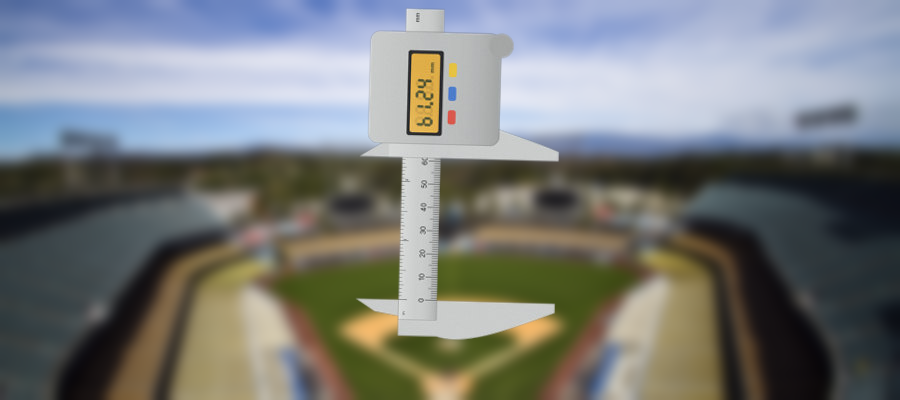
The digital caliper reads 61.24 mm
